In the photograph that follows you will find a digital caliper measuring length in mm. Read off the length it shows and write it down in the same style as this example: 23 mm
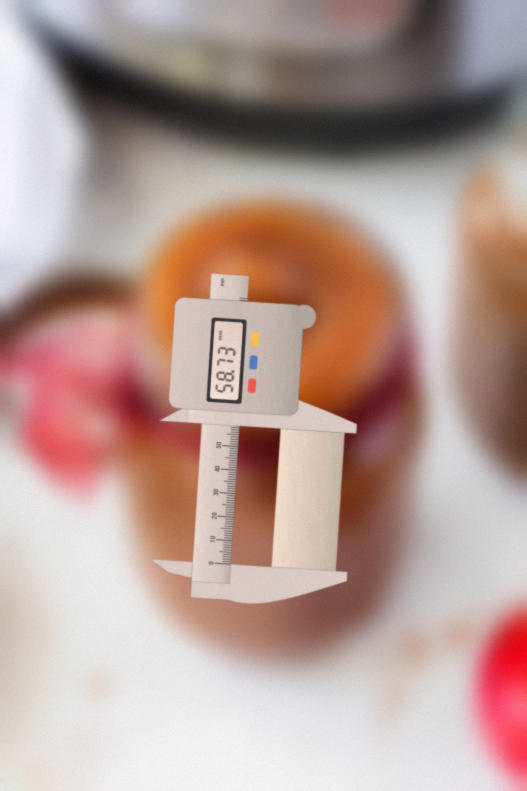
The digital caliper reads 58.73 mm
